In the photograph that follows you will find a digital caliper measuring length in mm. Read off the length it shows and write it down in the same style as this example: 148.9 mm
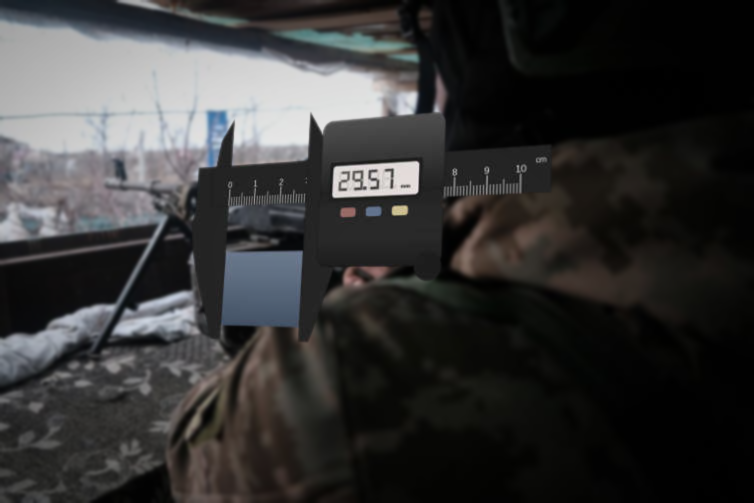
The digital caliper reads 29.57 mm
